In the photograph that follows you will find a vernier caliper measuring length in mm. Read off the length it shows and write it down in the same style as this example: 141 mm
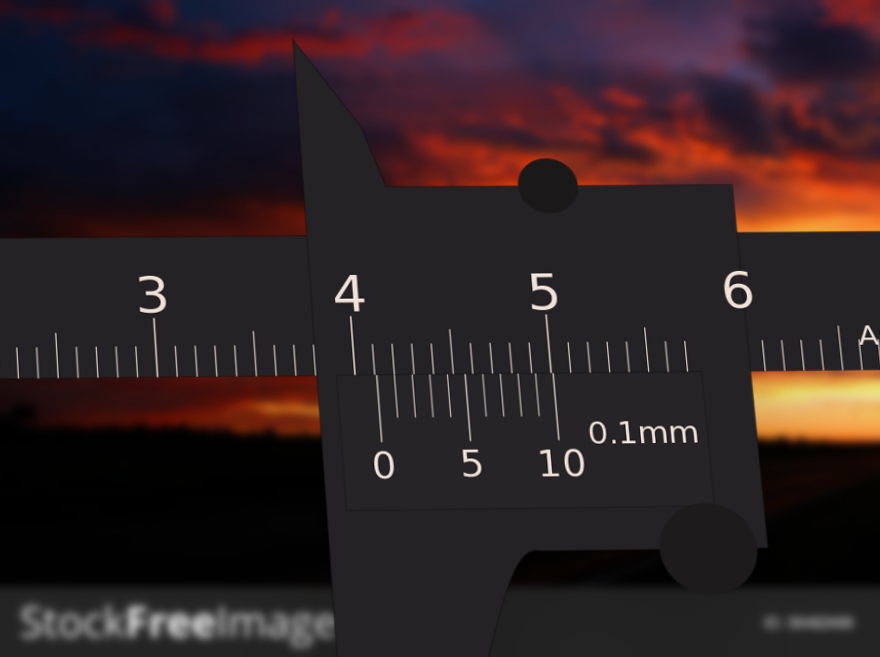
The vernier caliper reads 41.1 mm
